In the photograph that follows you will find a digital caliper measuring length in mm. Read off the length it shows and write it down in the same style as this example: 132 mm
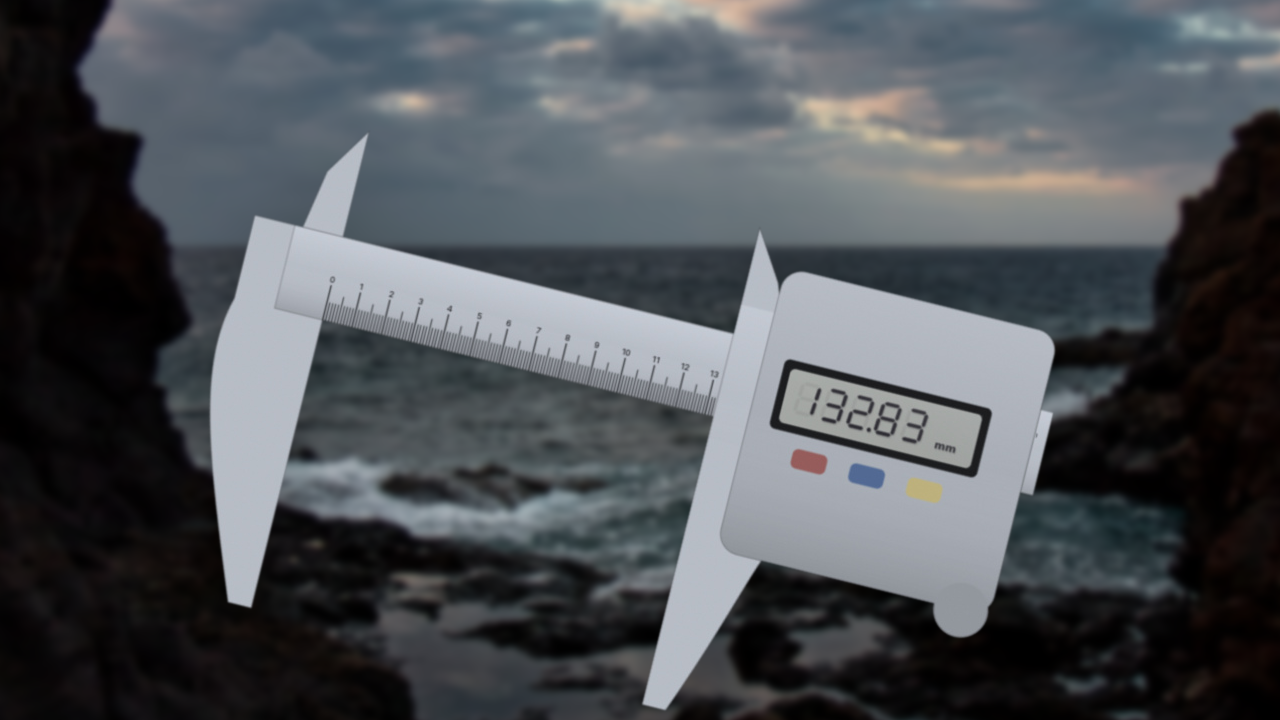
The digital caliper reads 132.83 mm
